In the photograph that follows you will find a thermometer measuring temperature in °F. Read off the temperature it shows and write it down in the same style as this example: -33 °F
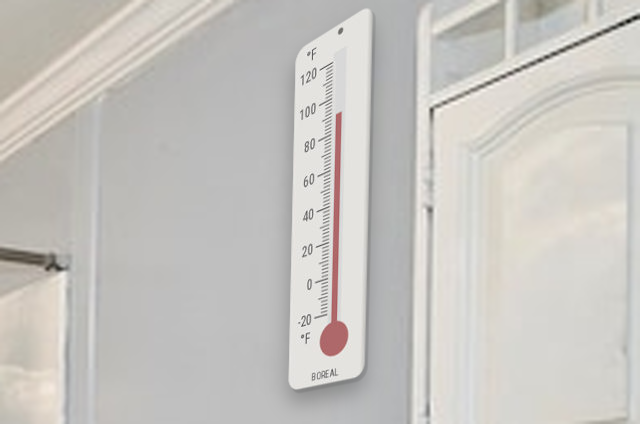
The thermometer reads 90 °F
